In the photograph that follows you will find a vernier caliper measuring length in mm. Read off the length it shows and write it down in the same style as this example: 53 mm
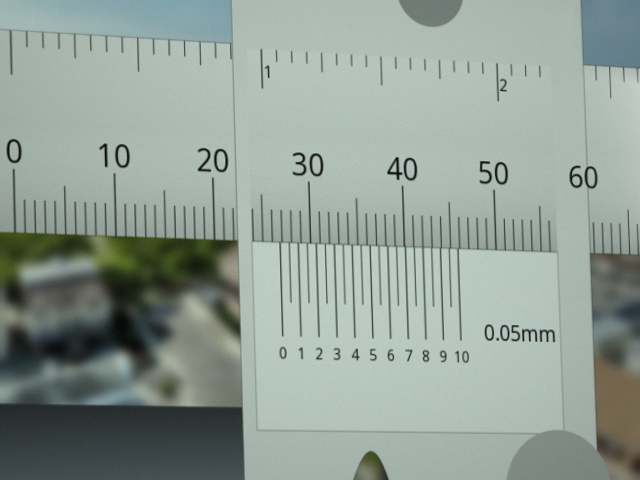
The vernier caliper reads 26.8 mm
